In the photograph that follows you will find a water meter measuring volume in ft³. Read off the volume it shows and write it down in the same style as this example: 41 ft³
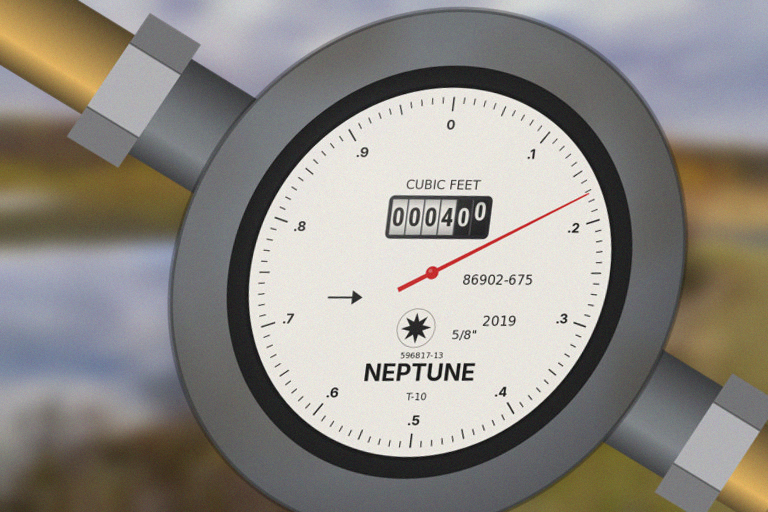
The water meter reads 400.17 ft³
